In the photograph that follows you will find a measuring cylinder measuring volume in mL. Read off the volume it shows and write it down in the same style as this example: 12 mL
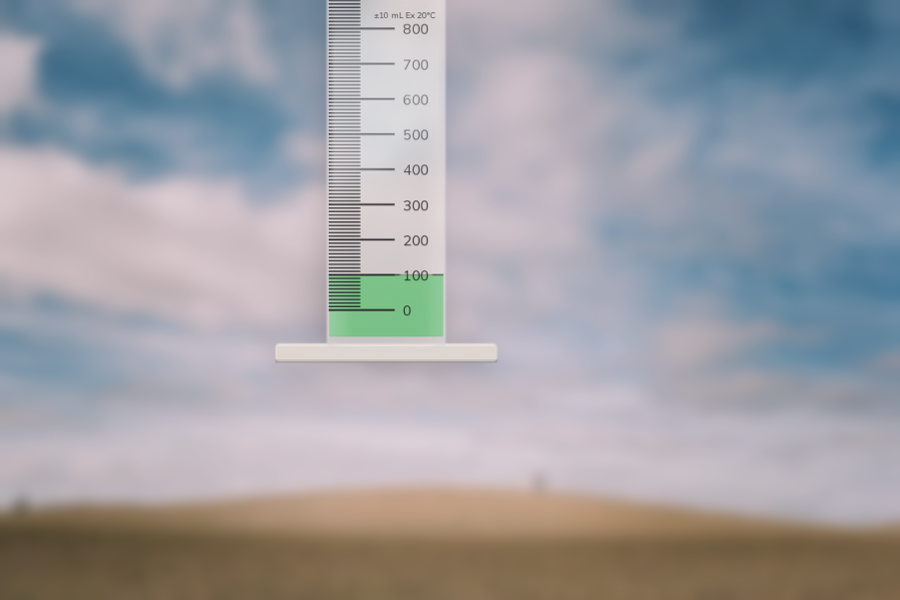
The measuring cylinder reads 100 mL
